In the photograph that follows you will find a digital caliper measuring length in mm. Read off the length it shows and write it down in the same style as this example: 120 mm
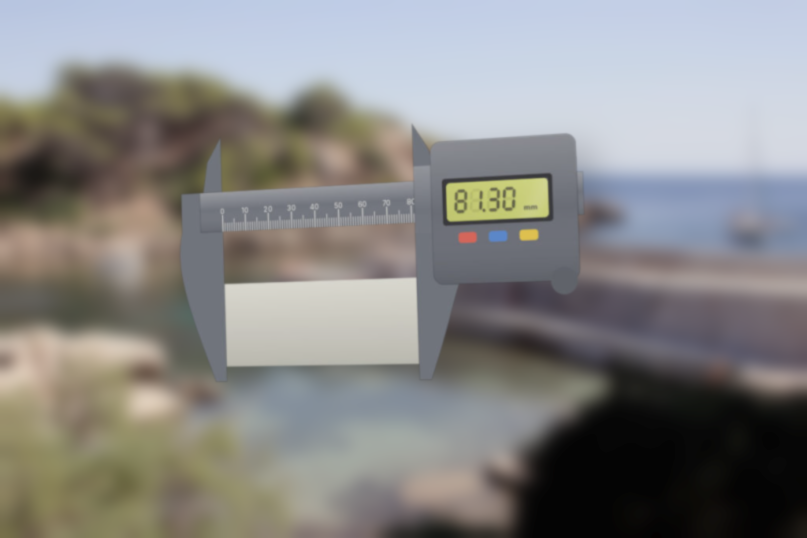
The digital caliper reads 81.30 mm
